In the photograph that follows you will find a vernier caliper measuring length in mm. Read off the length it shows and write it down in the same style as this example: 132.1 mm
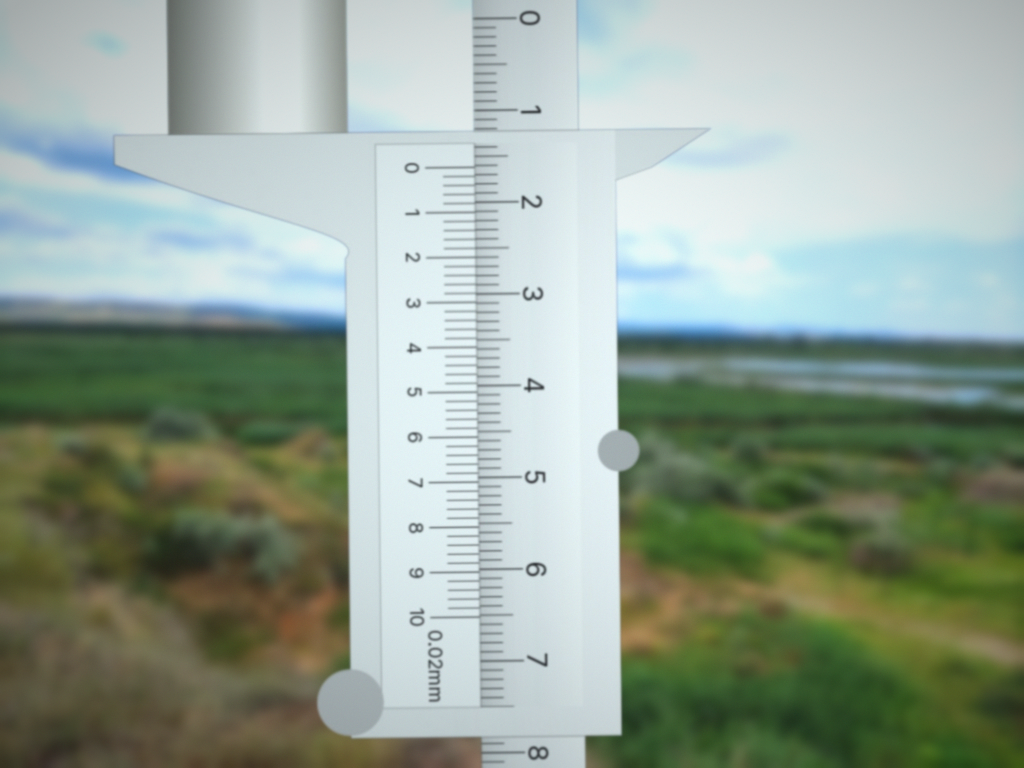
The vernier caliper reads 16.2 mm
